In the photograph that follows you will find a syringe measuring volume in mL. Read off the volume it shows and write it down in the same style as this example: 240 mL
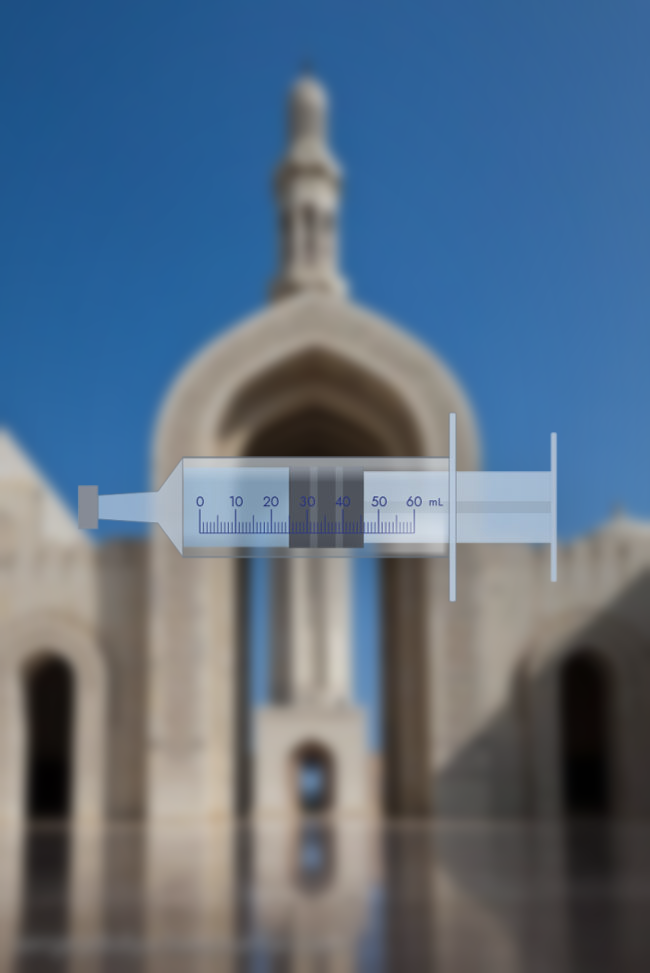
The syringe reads 25 mL
